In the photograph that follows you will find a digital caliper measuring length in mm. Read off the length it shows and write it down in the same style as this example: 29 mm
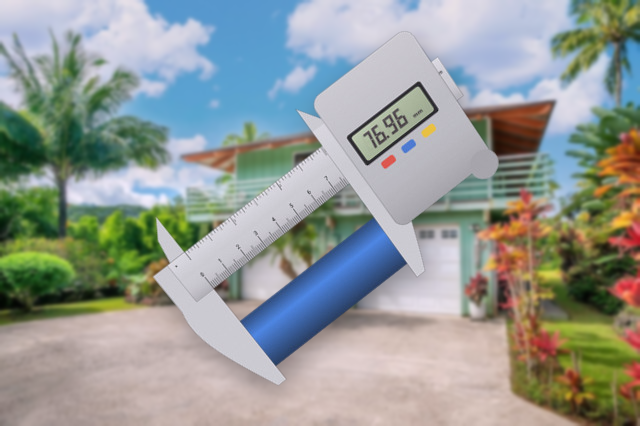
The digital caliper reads 76.96 mm
